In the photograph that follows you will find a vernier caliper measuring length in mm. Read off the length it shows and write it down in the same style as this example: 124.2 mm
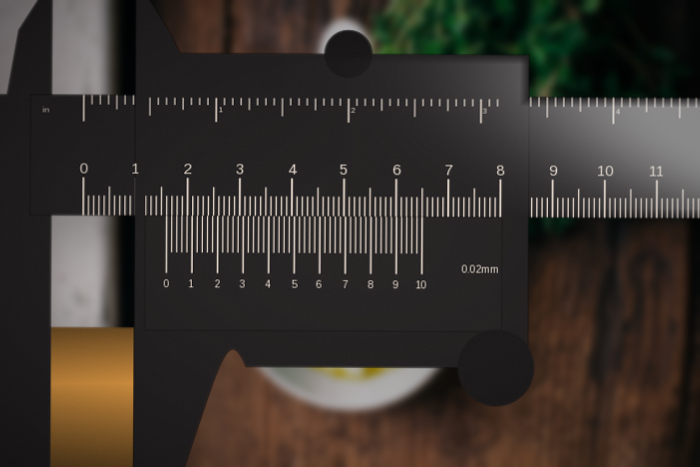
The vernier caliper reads 16.0 mm
